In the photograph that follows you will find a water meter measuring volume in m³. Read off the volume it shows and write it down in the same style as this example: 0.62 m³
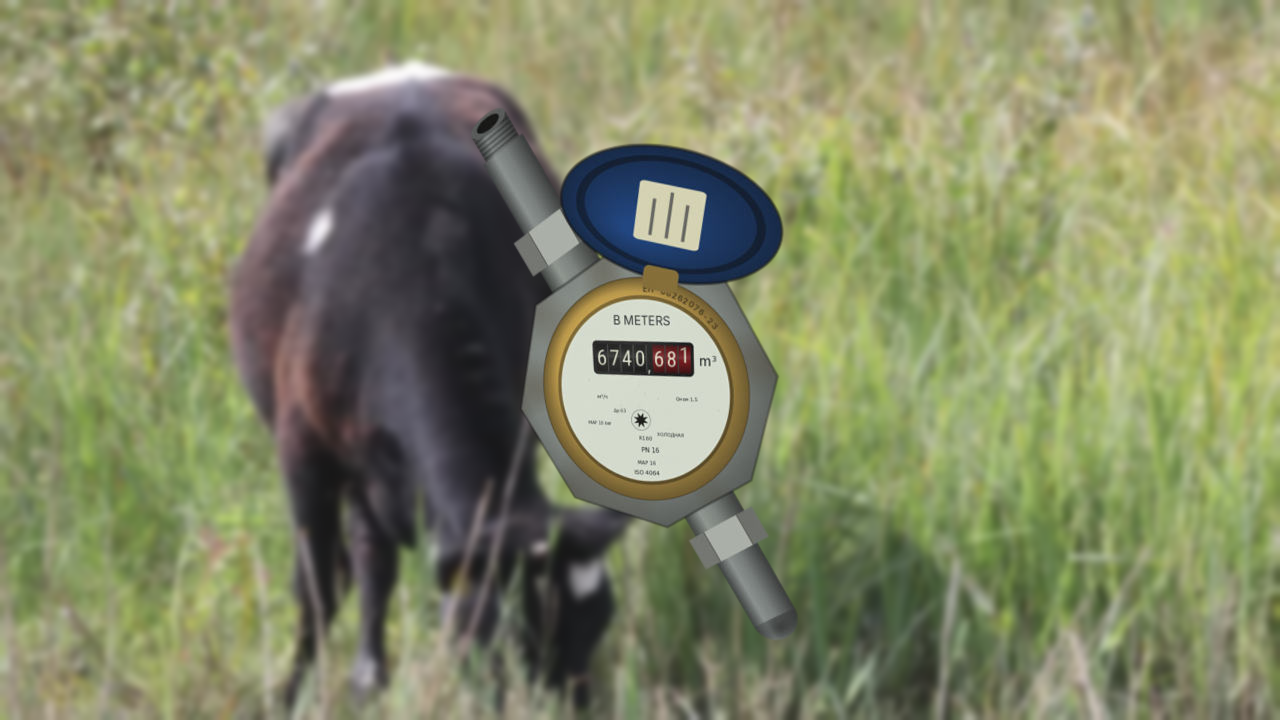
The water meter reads 6740.681 m³
